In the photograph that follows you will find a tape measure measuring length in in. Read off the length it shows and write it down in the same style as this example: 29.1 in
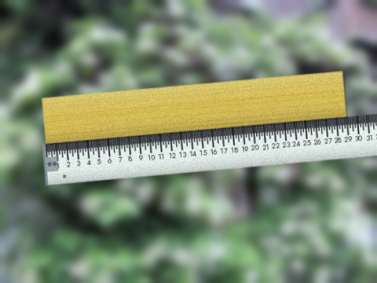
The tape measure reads 29 in
